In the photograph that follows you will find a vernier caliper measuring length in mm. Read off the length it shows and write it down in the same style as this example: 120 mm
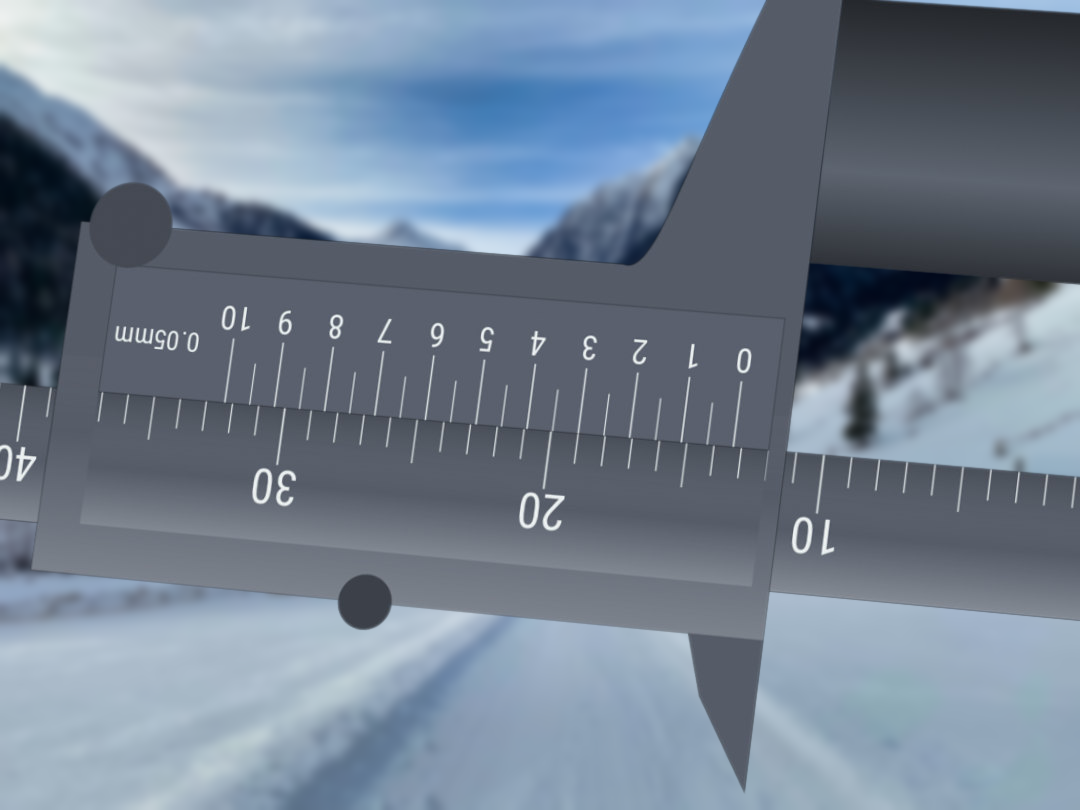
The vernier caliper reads 13.30 mm
